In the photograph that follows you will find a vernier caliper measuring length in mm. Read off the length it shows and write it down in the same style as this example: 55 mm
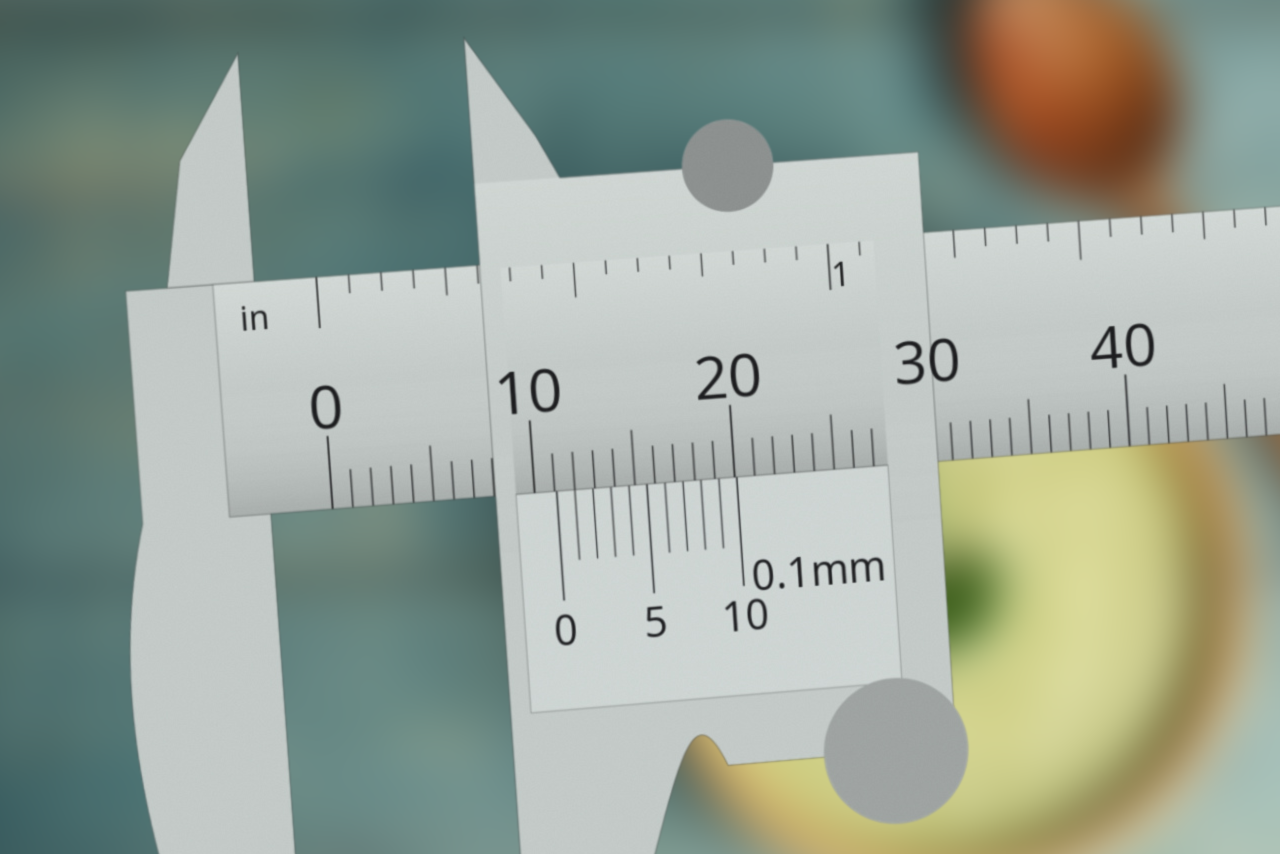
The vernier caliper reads 11.1 mm
